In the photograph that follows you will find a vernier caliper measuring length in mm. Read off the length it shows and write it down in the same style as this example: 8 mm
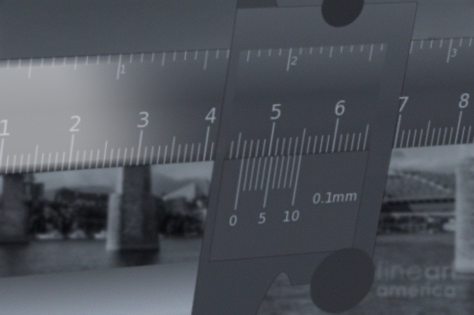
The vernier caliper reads 46.0 mm
